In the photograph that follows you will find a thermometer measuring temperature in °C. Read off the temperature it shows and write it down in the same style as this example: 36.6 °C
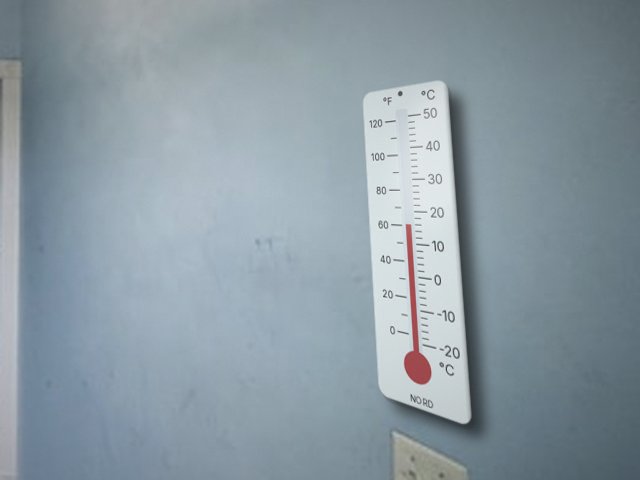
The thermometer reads 16 °C
